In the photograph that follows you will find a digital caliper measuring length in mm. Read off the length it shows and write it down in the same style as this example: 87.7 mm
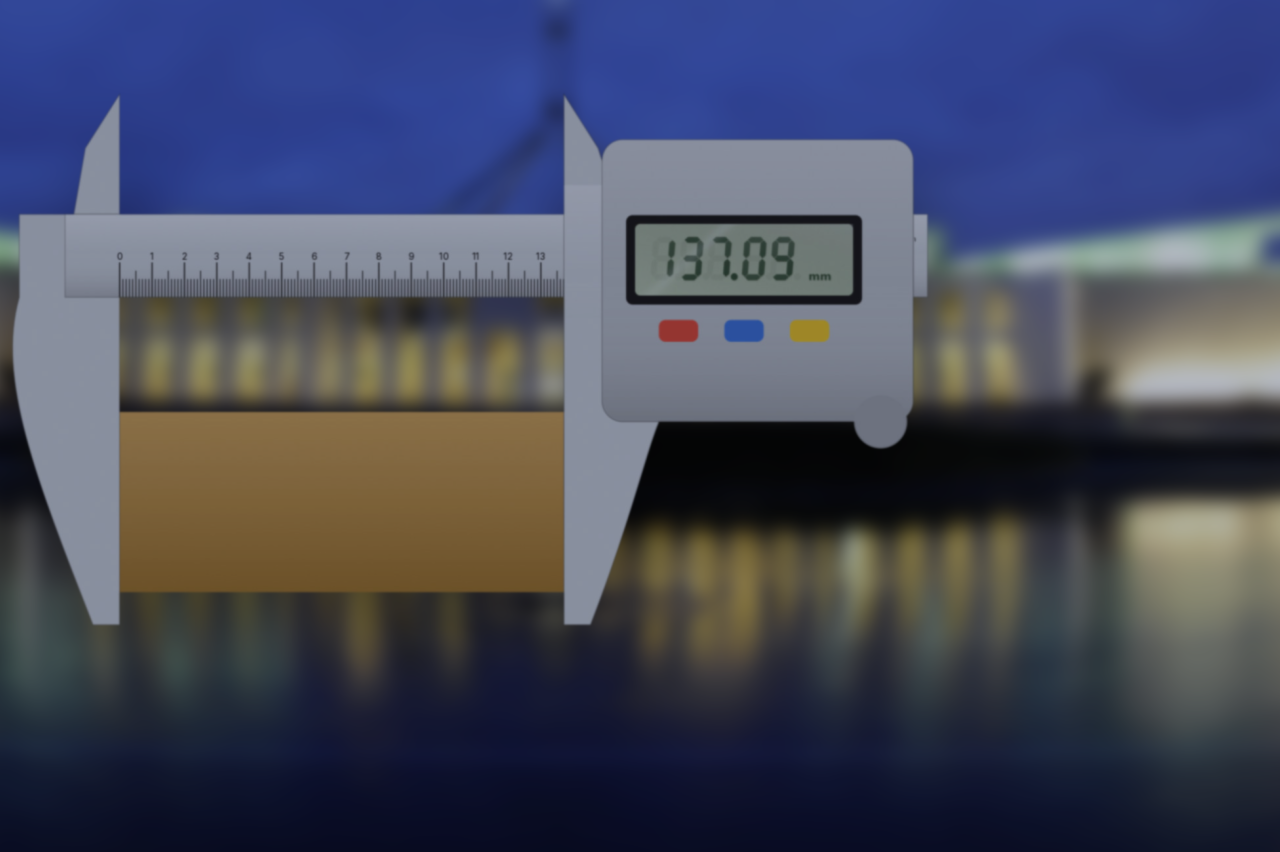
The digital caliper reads 137.09 mm
